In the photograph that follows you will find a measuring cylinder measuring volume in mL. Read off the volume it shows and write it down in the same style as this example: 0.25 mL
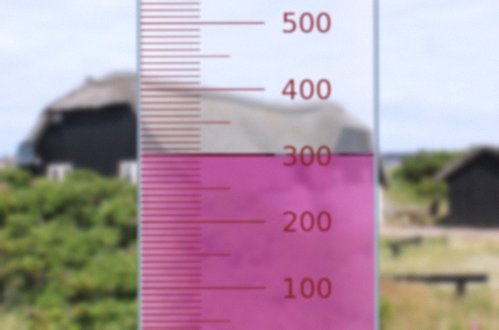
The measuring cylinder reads 300 mL
